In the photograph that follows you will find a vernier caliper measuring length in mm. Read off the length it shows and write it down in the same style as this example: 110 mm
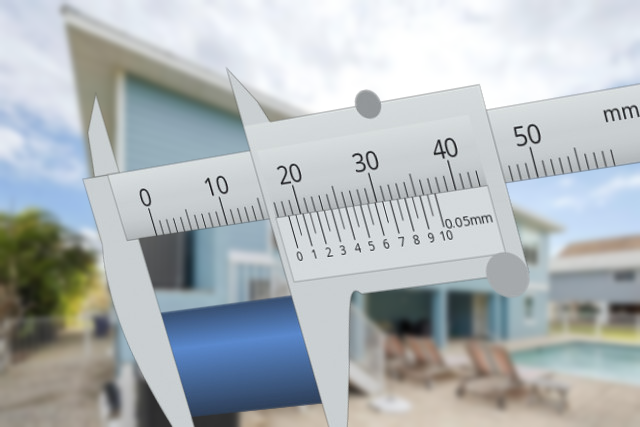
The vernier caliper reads 18.4 mm
